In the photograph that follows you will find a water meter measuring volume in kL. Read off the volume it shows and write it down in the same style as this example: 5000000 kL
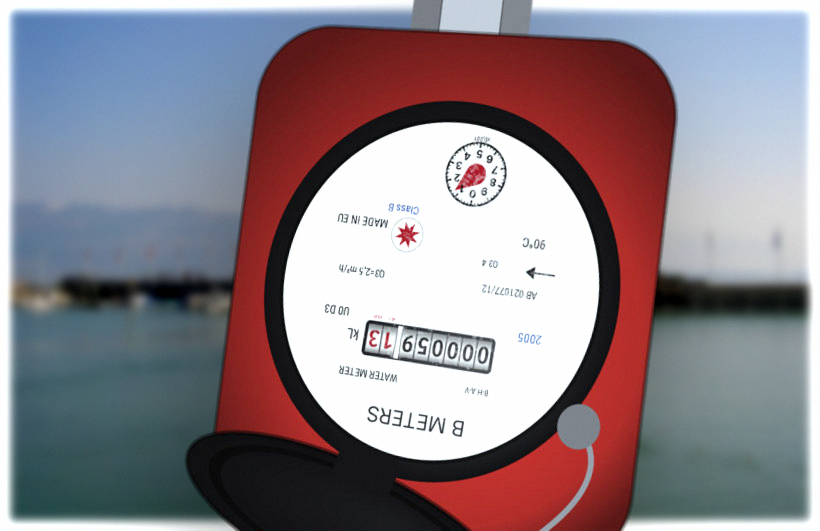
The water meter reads 59.131 kL
